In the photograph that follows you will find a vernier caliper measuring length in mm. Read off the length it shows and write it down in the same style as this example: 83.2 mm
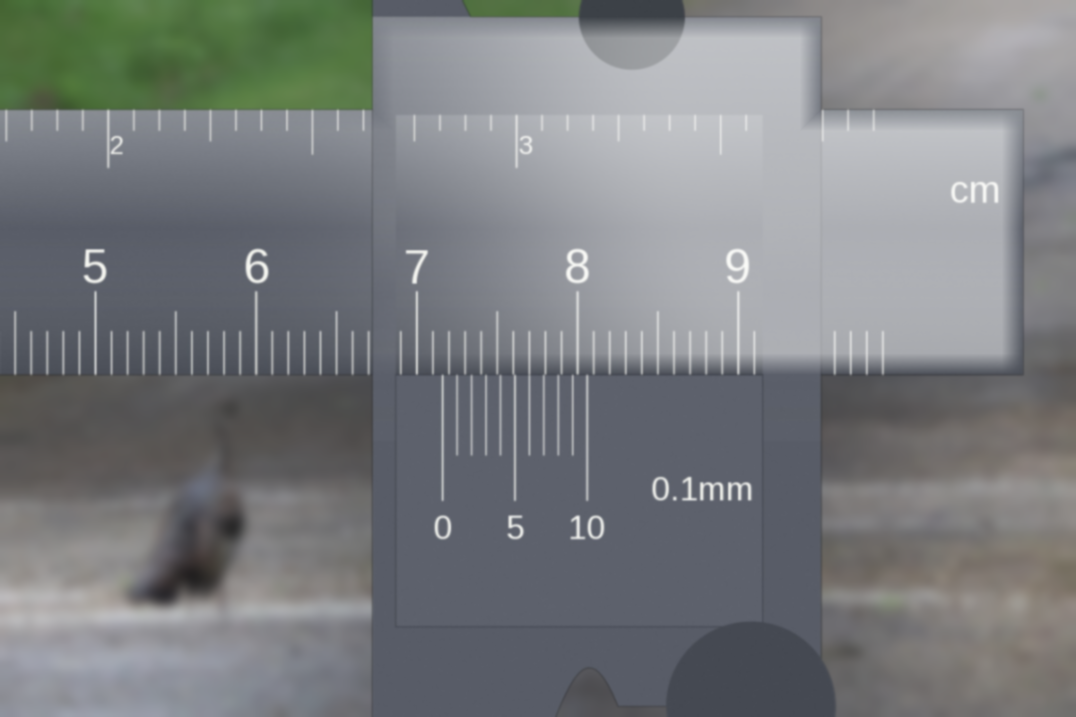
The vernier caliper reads 71.6 mm
